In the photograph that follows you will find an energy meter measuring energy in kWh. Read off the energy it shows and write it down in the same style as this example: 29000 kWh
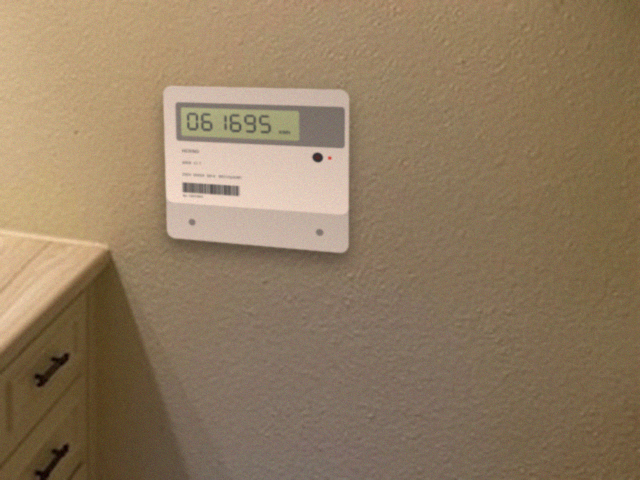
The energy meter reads 61695 kWh
